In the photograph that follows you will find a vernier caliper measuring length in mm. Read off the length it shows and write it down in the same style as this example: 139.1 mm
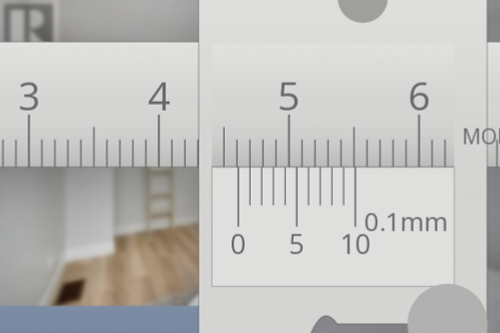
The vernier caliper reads 46.1 mm
